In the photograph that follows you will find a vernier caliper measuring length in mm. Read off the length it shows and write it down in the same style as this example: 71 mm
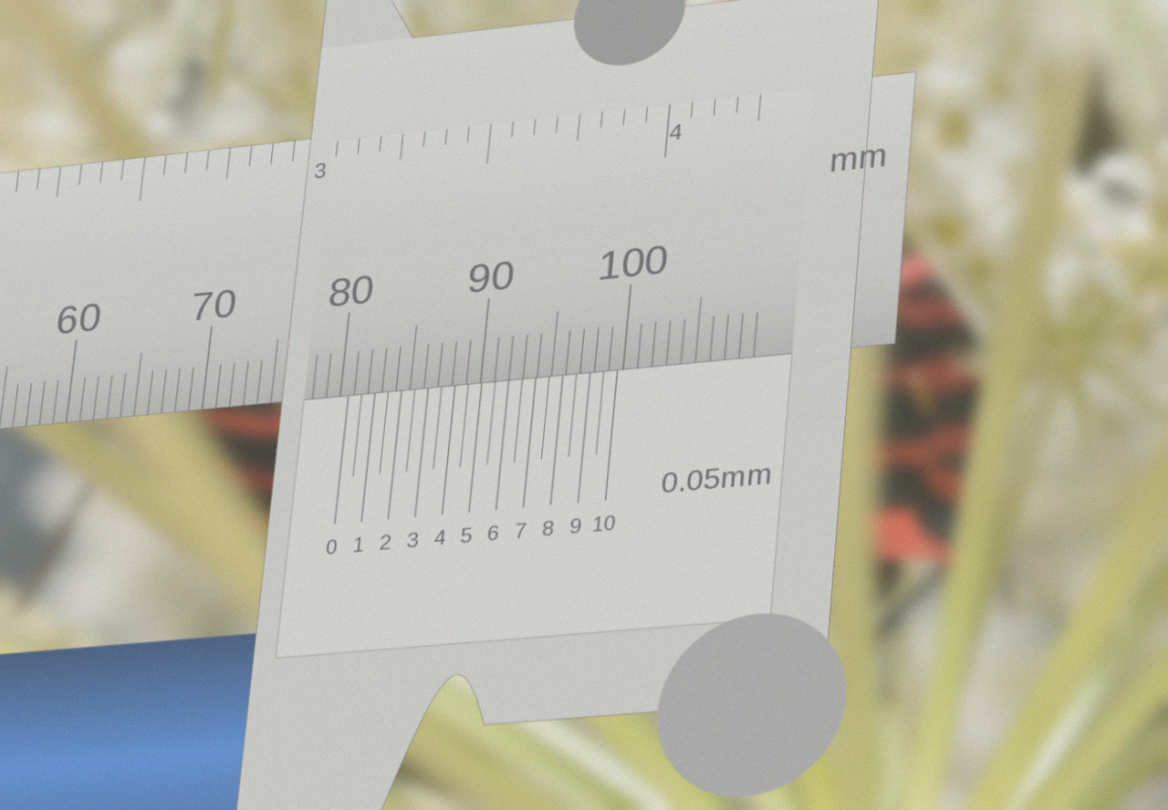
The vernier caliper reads 80.6 mm
